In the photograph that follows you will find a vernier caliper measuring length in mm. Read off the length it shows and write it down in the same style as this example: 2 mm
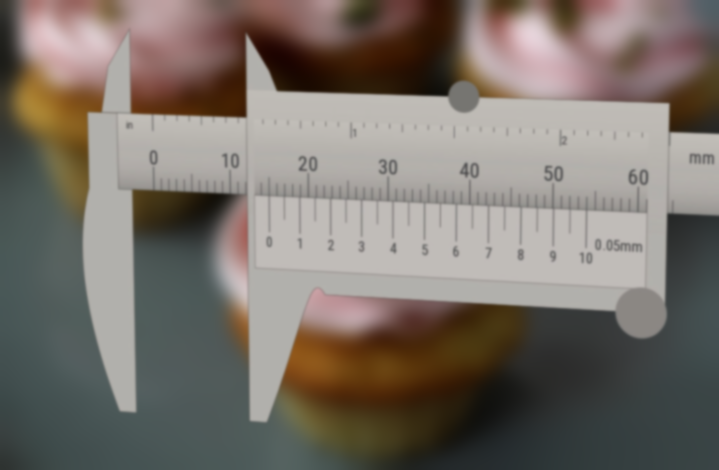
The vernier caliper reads 15.0 mm
